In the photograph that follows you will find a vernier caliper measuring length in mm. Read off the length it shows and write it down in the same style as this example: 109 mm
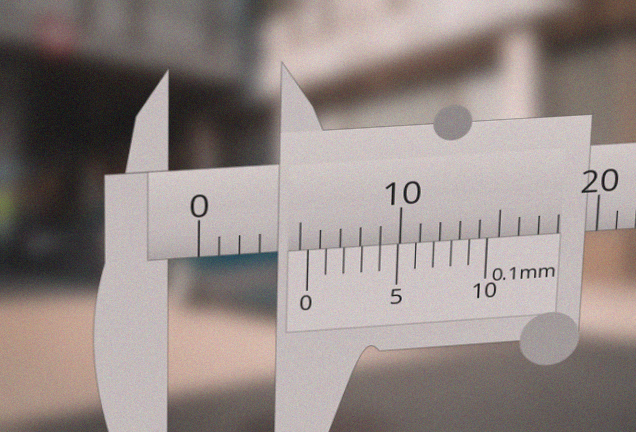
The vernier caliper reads 5.4 mm
